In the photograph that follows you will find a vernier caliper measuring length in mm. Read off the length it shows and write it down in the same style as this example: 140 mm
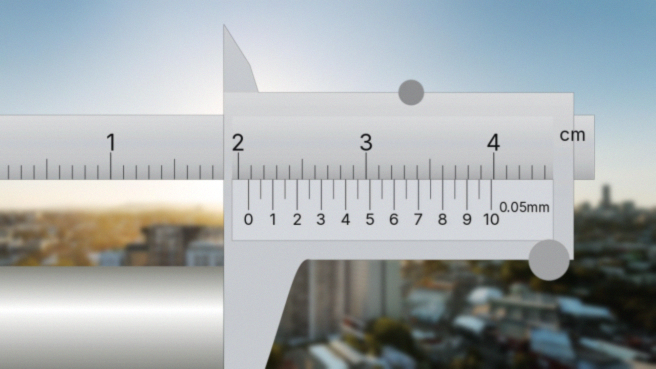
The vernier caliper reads 20.8 mm
